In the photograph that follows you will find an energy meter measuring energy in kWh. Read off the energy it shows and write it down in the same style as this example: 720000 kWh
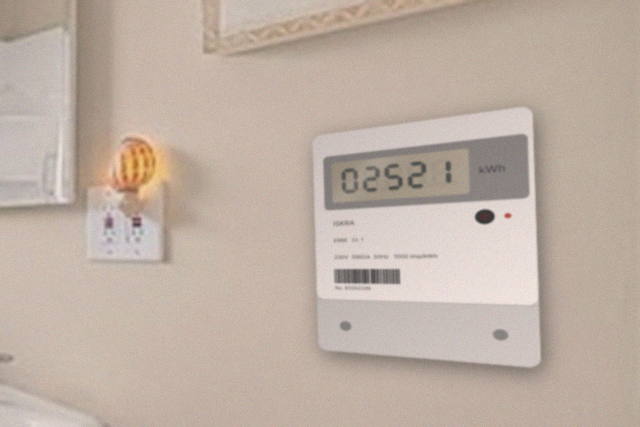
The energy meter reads 2521 kWh
